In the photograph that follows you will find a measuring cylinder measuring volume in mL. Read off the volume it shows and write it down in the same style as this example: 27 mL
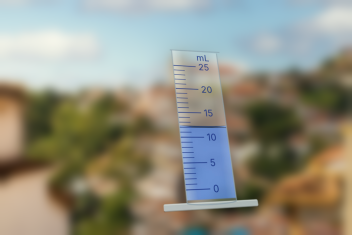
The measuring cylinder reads 12 mL
